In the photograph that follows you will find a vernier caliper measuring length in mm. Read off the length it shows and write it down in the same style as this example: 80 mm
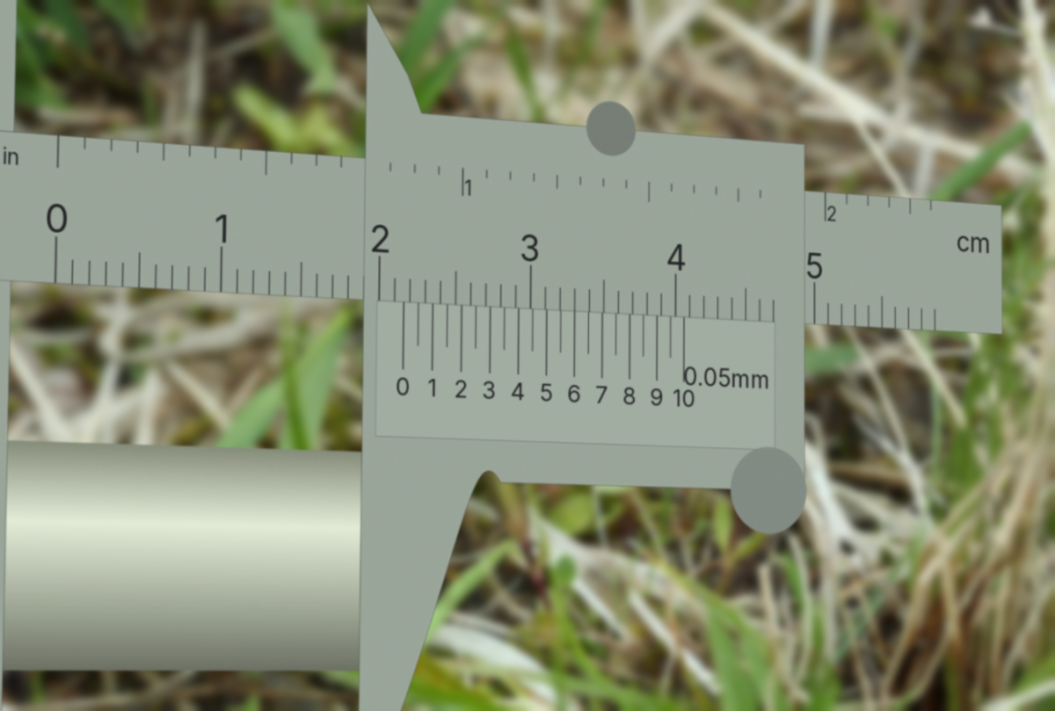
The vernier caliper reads 21.6 mm
